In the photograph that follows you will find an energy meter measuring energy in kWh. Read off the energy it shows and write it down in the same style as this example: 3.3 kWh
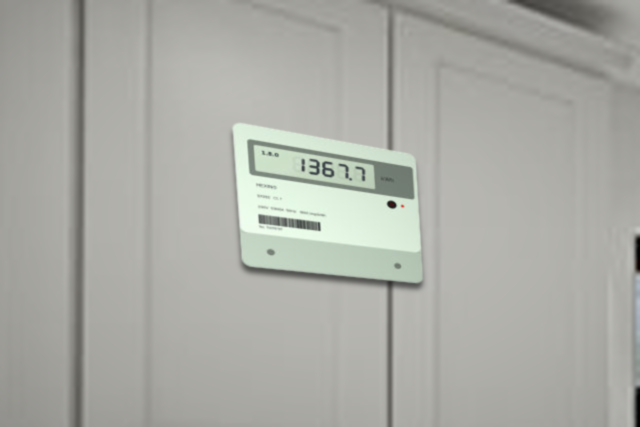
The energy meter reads 1367.7 kWh
